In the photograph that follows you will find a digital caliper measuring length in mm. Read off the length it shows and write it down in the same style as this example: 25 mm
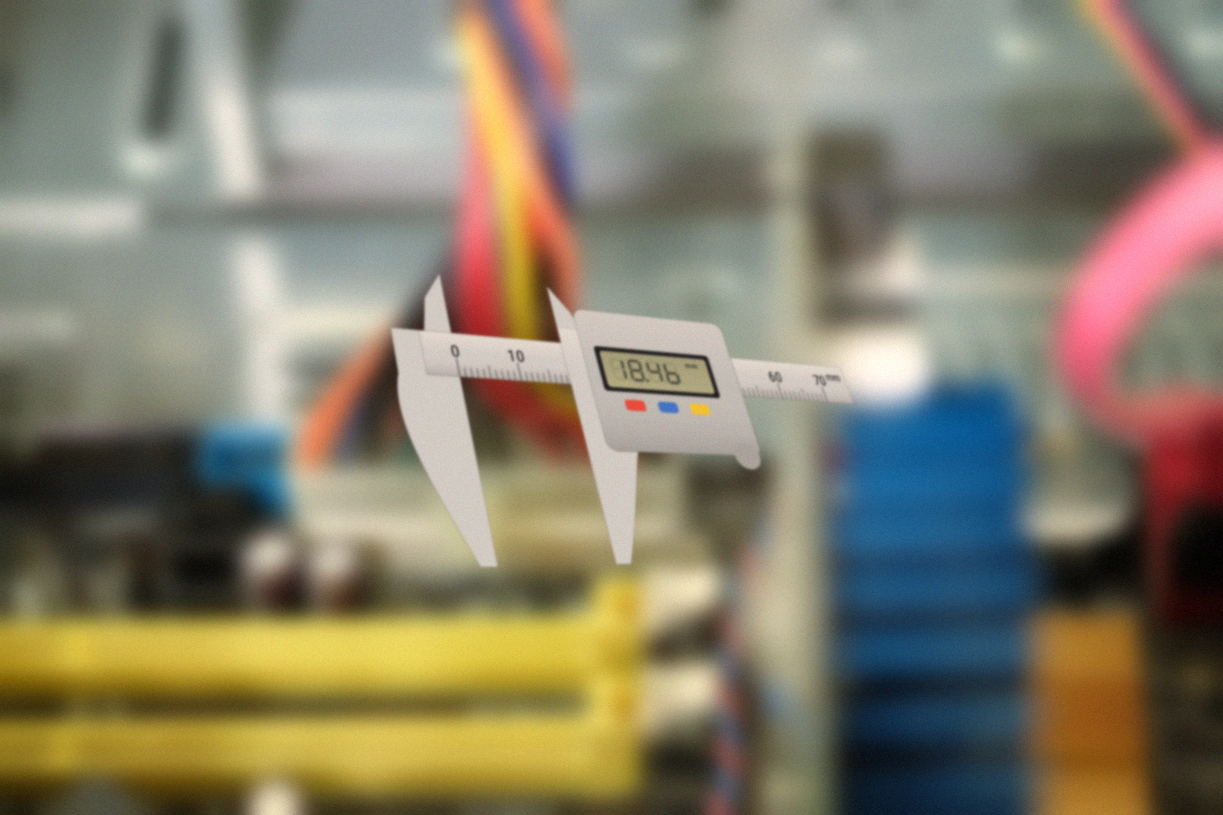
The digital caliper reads 18.46 mm
